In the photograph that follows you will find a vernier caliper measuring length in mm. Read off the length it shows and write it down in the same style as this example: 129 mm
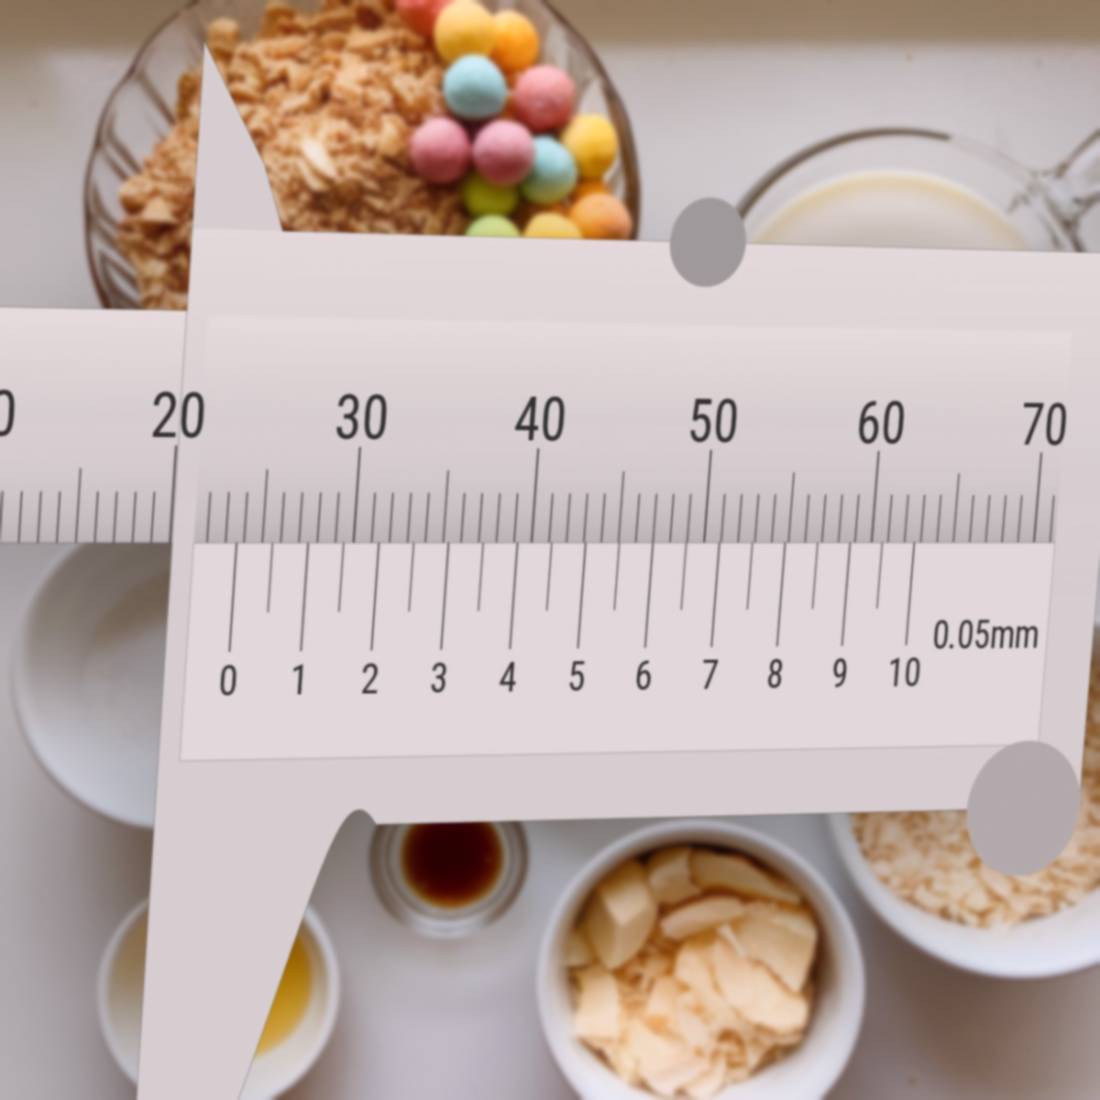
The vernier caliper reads 23.6 mm
